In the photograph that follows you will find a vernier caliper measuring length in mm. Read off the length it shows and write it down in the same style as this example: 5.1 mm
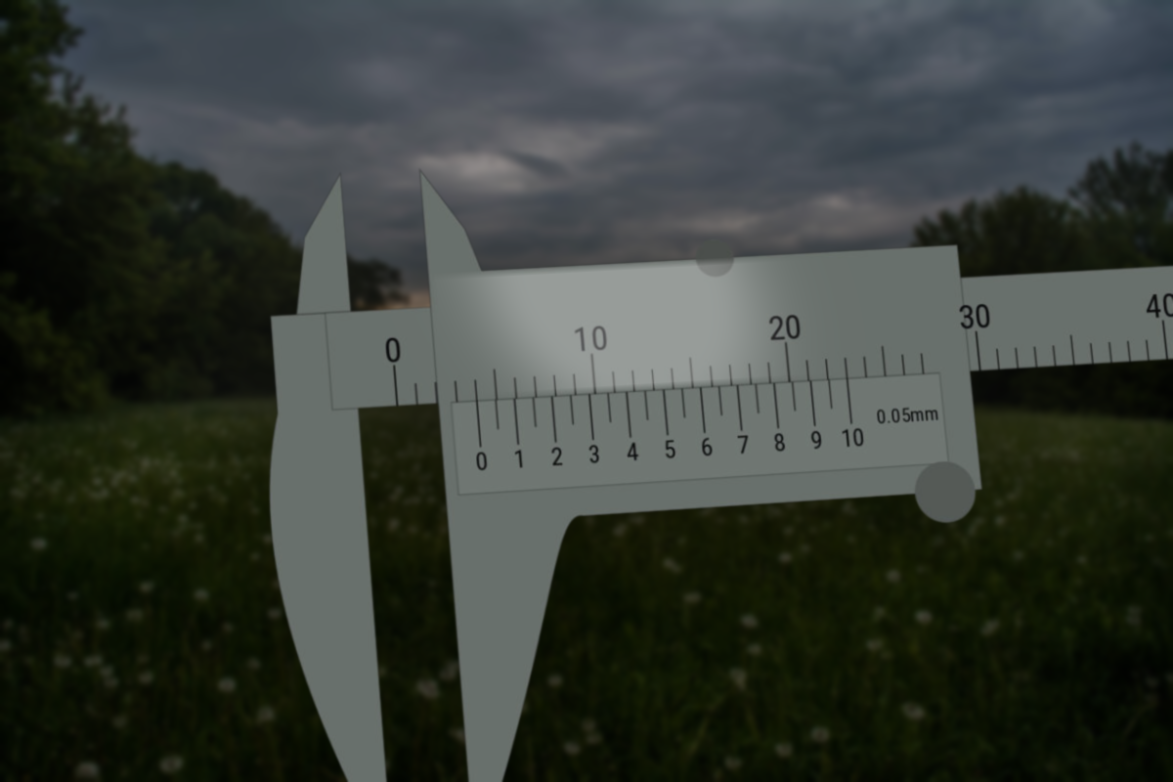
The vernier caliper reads 4.0 mm
